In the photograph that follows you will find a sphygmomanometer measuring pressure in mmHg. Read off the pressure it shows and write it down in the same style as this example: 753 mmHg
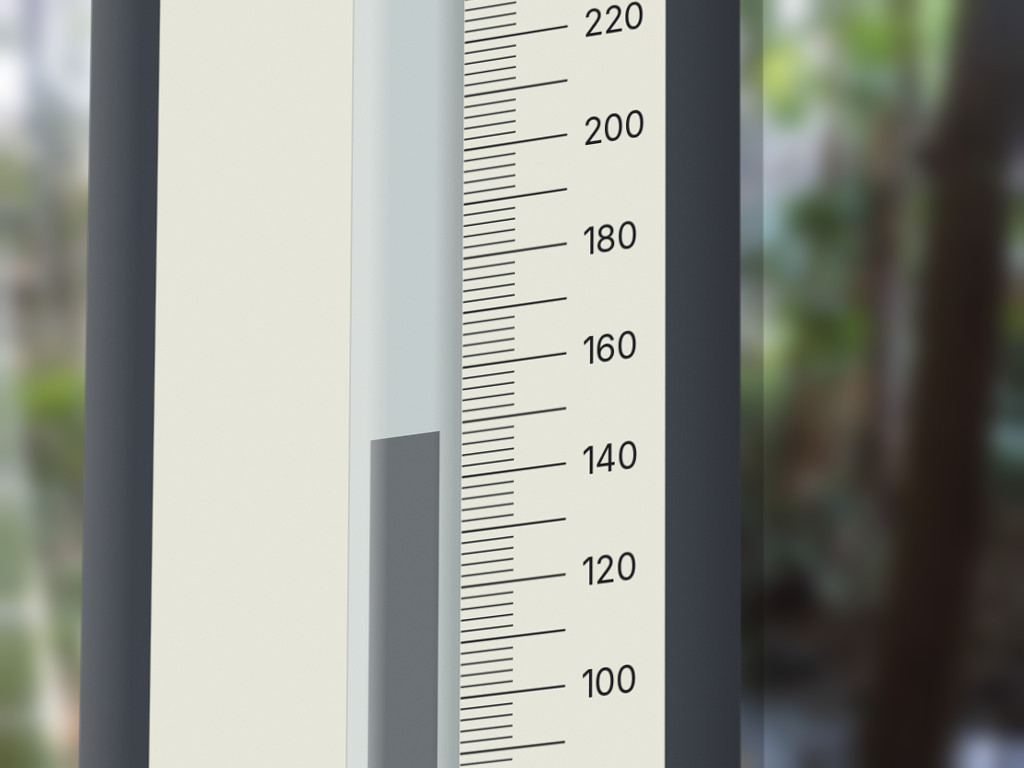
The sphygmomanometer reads 149 mmHg
